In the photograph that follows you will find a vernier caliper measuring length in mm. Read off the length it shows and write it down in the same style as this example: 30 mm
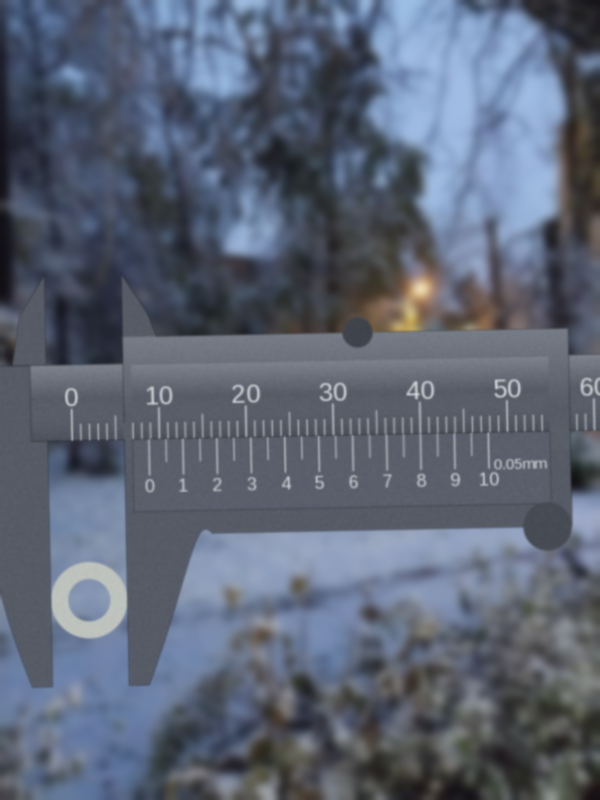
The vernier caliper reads 8.8 mm
